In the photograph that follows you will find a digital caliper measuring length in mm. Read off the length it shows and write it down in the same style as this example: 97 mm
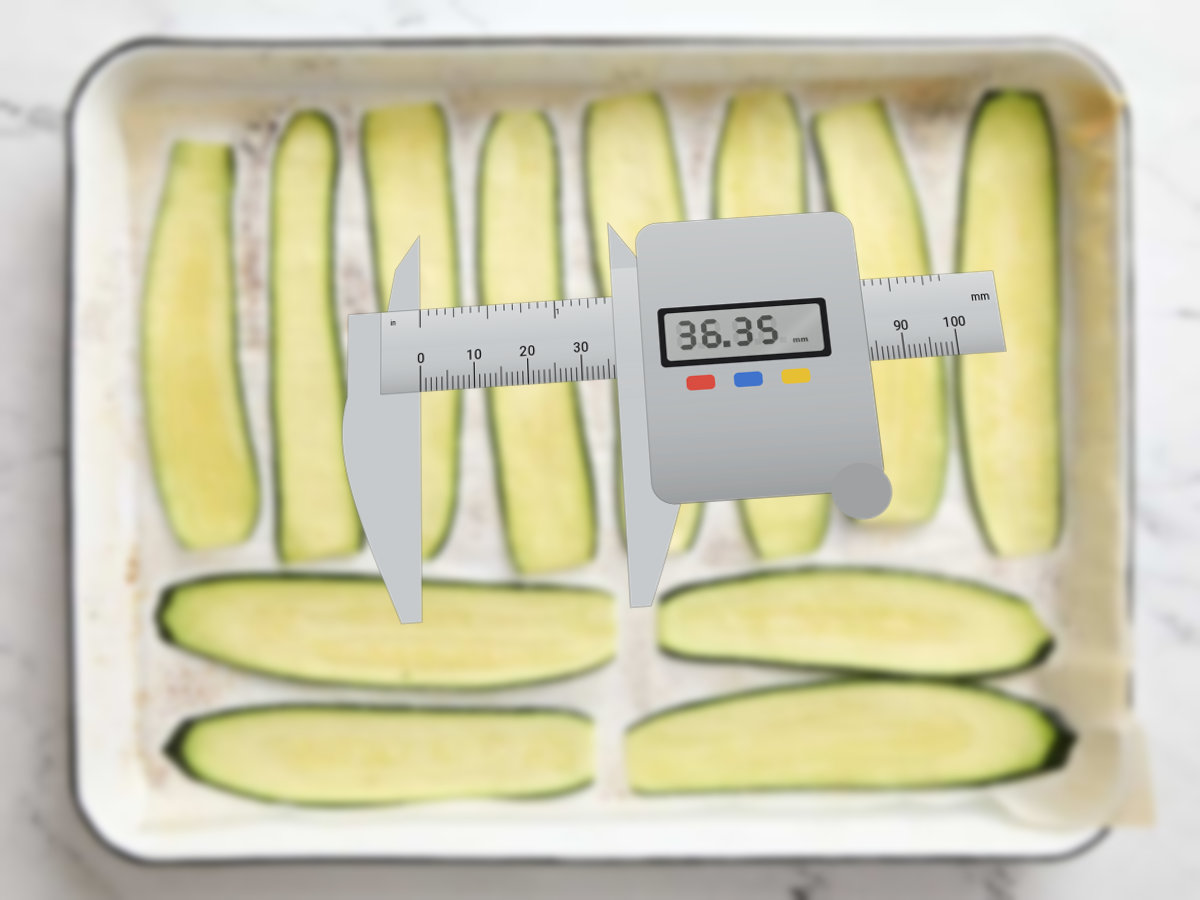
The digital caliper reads 36.35 mm
